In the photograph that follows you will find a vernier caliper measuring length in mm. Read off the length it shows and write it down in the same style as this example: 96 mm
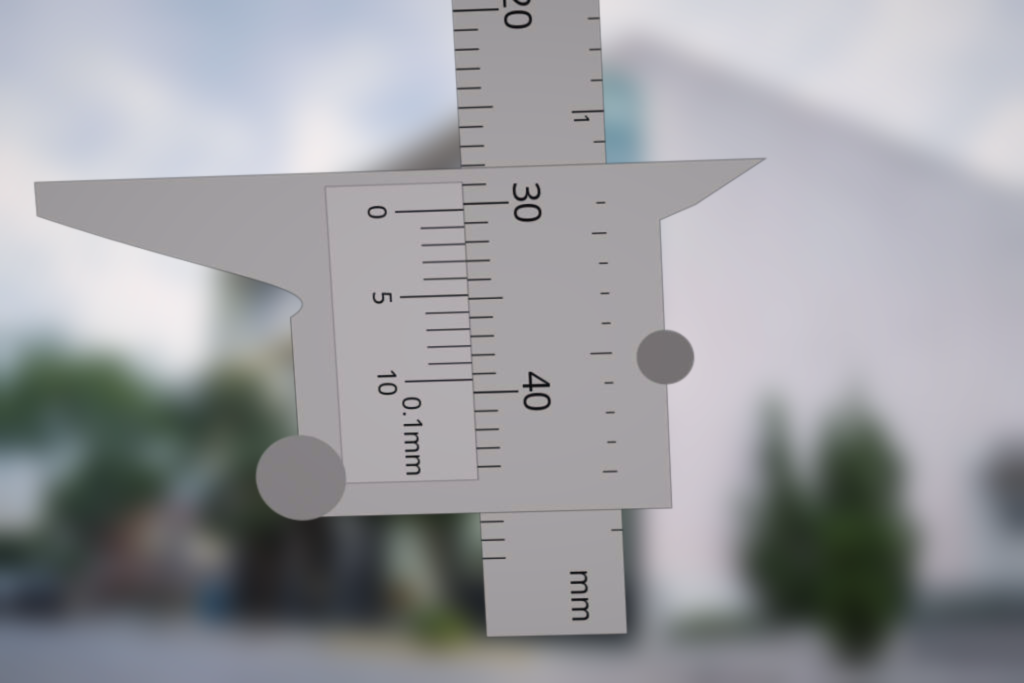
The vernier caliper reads 30.3 mm
